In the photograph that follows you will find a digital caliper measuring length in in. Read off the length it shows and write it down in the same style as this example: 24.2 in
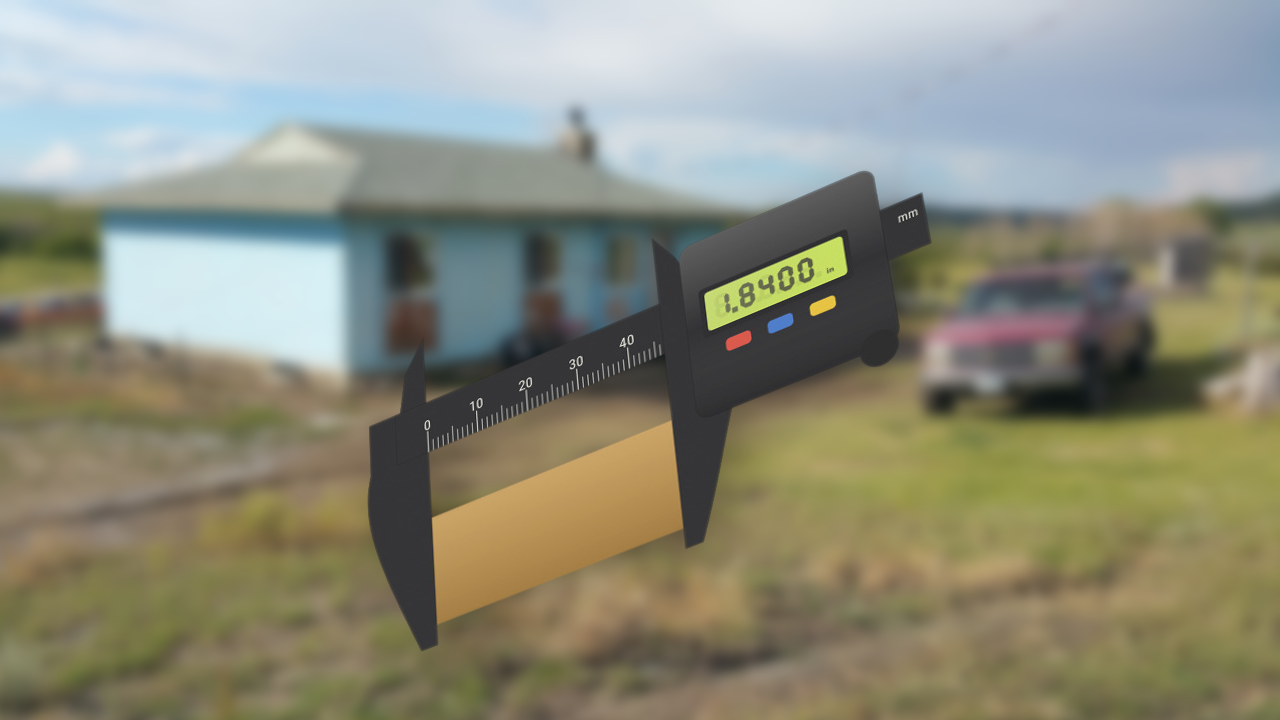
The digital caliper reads 1.8400 in
